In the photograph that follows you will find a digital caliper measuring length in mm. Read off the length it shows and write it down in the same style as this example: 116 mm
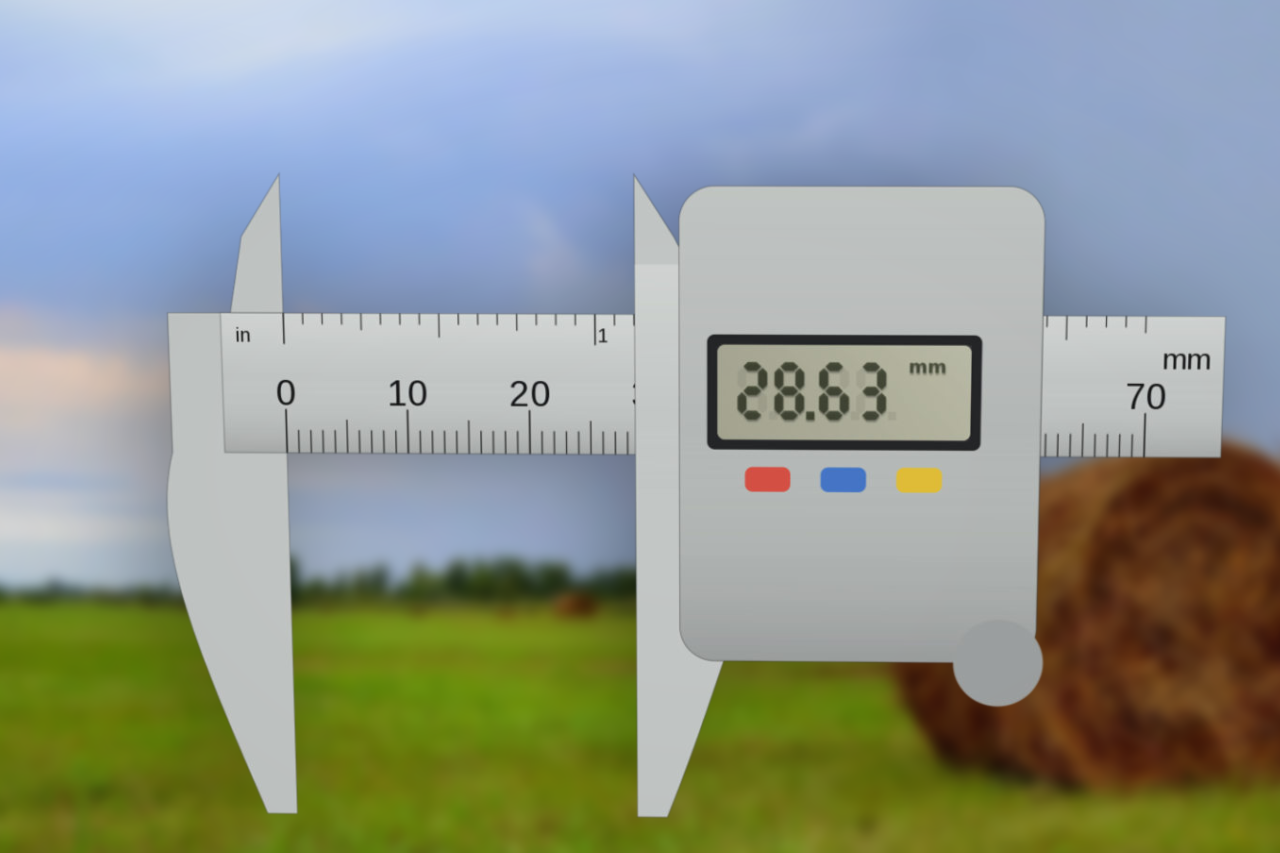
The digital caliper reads 28.63 mm
